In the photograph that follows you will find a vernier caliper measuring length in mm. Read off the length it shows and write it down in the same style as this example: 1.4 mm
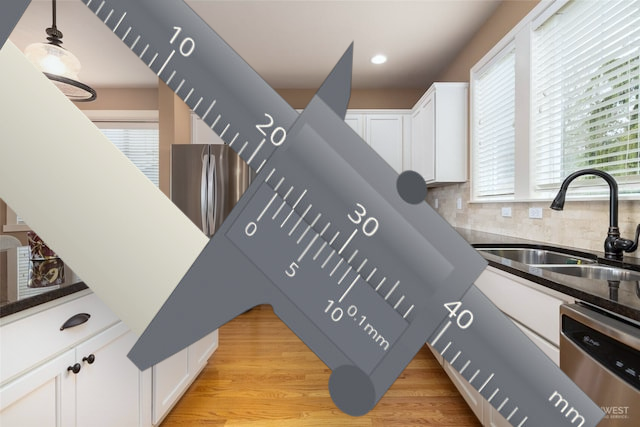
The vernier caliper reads 23.3 mm
